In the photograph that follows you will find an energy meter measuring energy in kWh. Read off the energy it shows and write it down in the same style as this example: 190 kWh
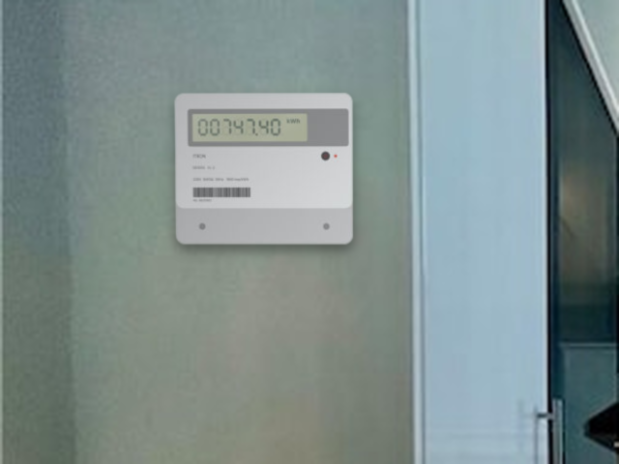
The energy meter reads 747.40 kWh
